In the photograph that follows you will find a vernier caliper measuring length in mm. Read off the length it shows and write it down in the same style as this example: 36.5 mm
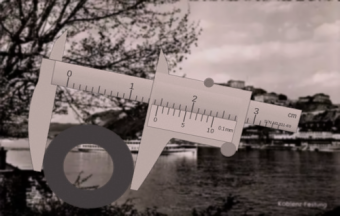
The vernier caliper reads 14.6 mm
